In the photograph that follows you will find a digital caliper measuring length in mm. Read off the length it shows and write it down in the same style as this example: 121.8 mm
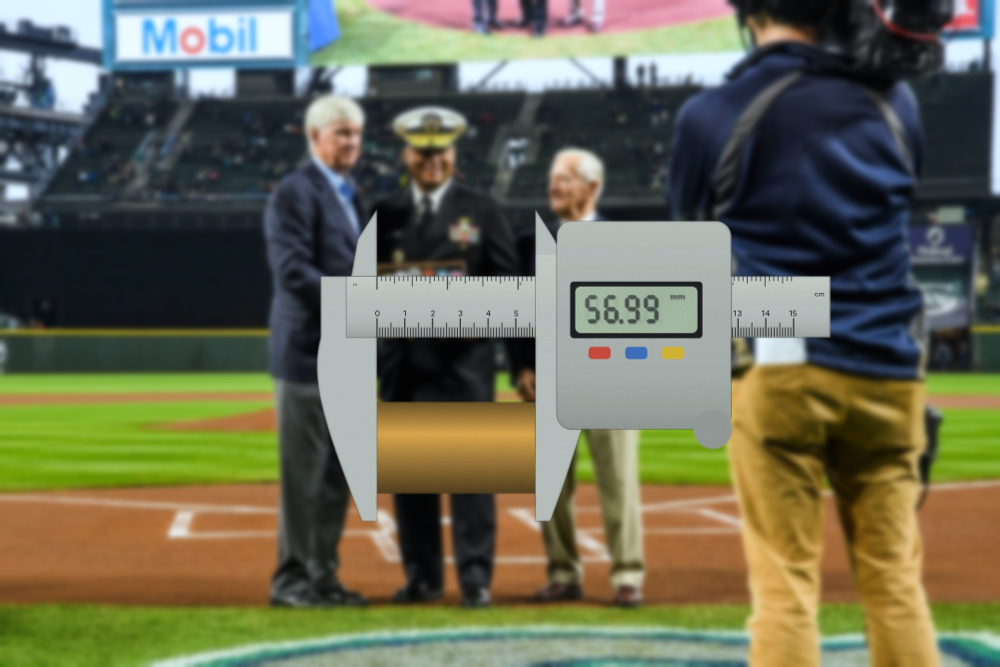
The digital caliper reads 56.99 mm
